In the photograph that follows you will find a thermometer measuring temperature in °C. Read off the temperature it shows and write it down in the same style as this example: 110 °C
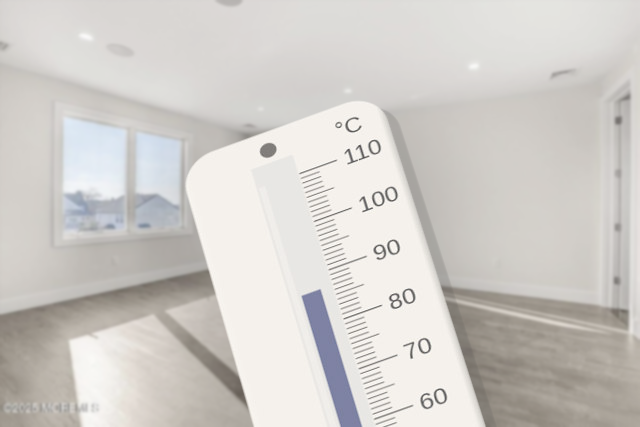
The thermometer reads 87 °C
